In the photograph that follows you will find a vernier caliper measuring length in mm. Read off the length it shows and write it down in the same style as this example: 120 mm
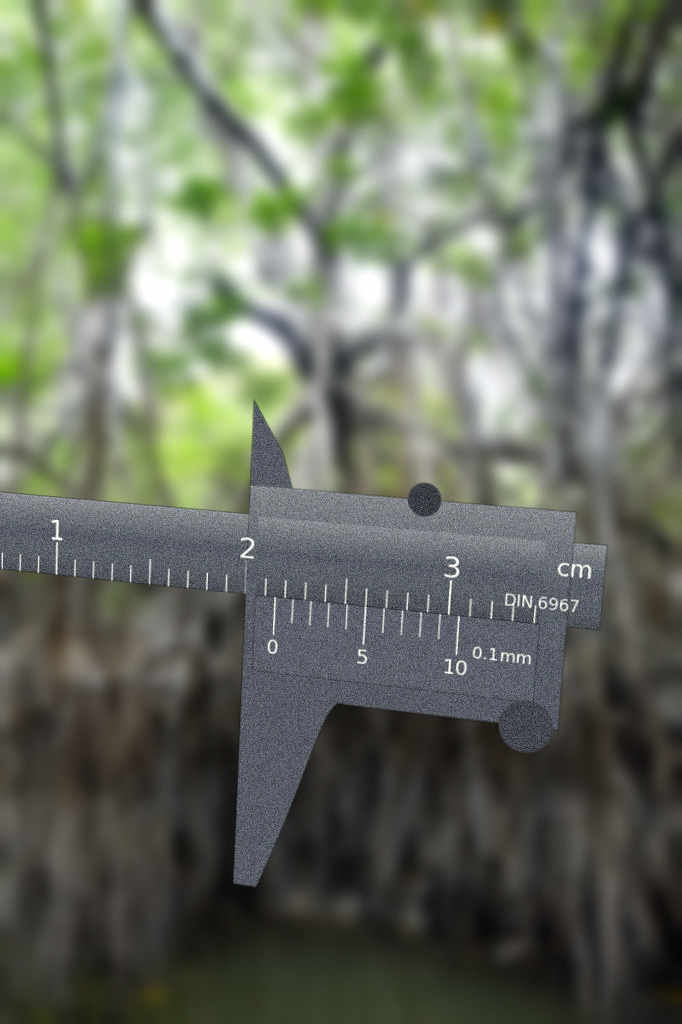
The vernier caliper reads 21.5 mm
